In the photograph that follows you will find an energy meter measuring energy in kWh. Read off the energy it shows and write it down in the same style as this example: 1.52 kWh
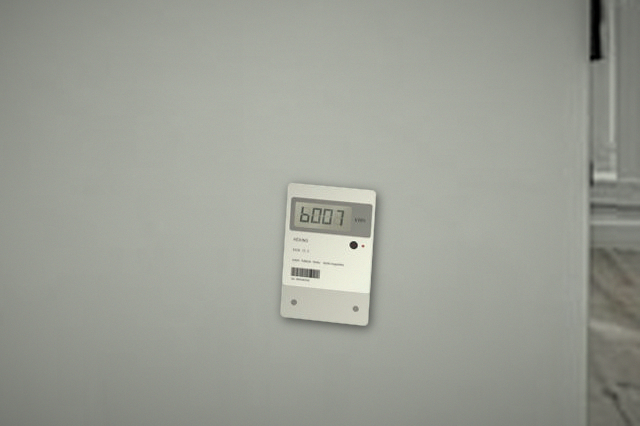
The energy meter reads 6007 kWh
